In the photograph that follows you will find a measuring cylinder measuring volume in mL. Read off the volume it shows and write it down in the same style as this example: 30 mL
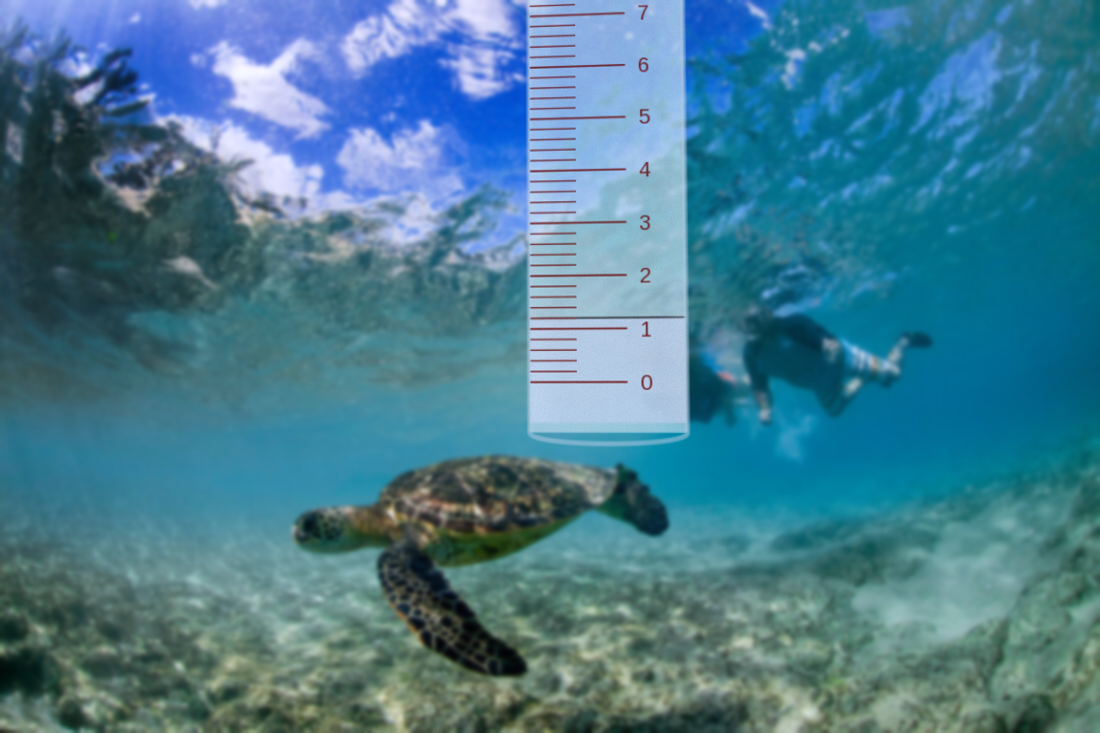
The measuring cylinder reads 1.2 mL
